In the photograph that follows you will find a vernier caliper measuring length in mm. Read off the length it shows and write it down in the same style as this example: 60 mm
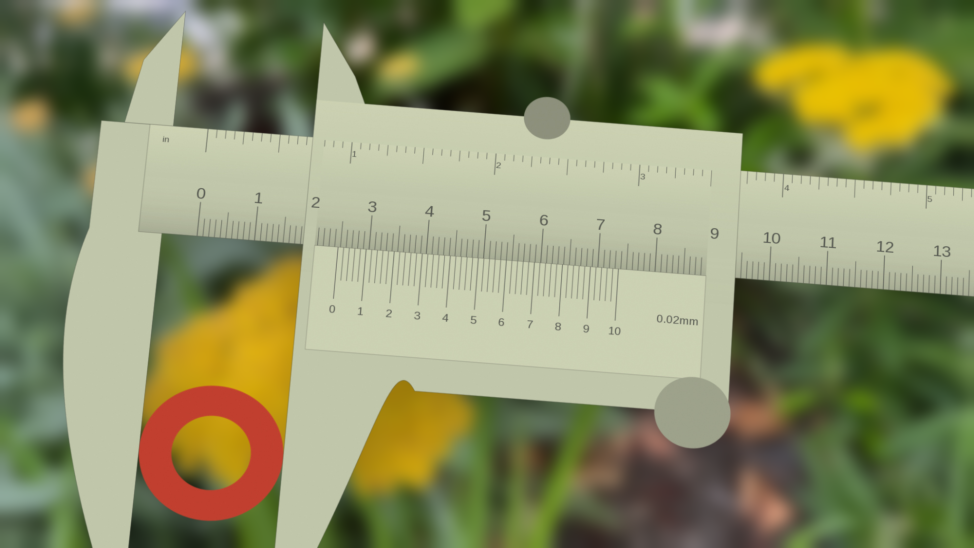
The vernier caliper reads 24.6 mm
